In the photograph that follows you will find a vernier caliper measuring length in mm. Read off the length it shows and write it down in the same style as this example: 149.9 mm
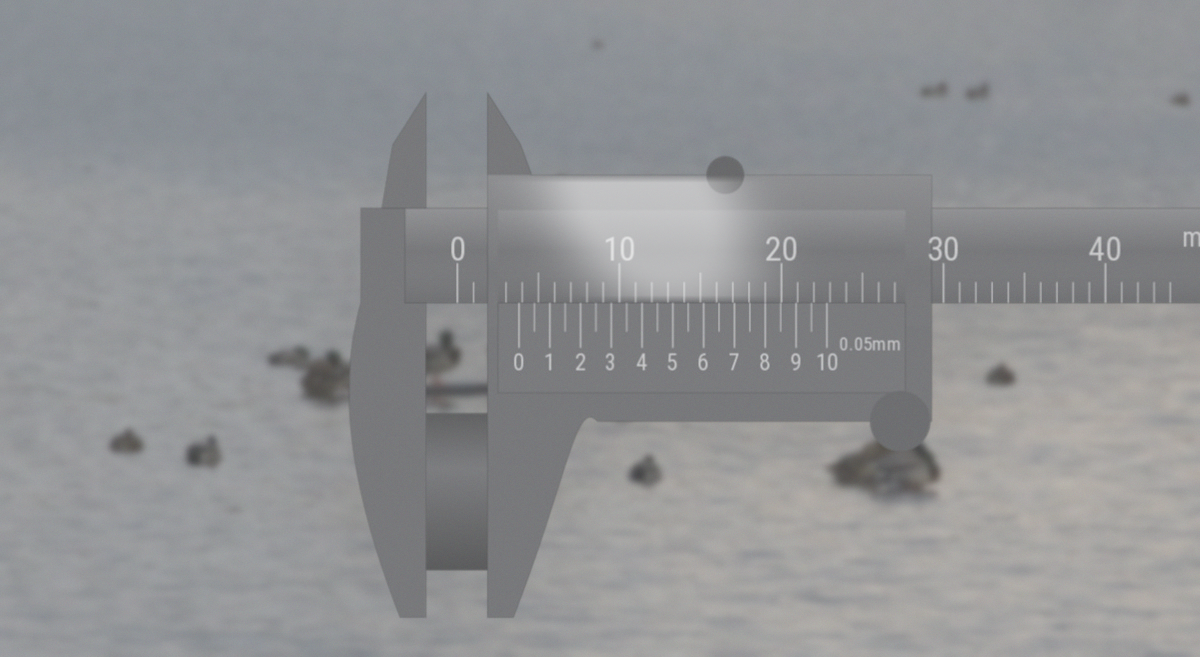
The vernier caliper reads 3.8 mm
